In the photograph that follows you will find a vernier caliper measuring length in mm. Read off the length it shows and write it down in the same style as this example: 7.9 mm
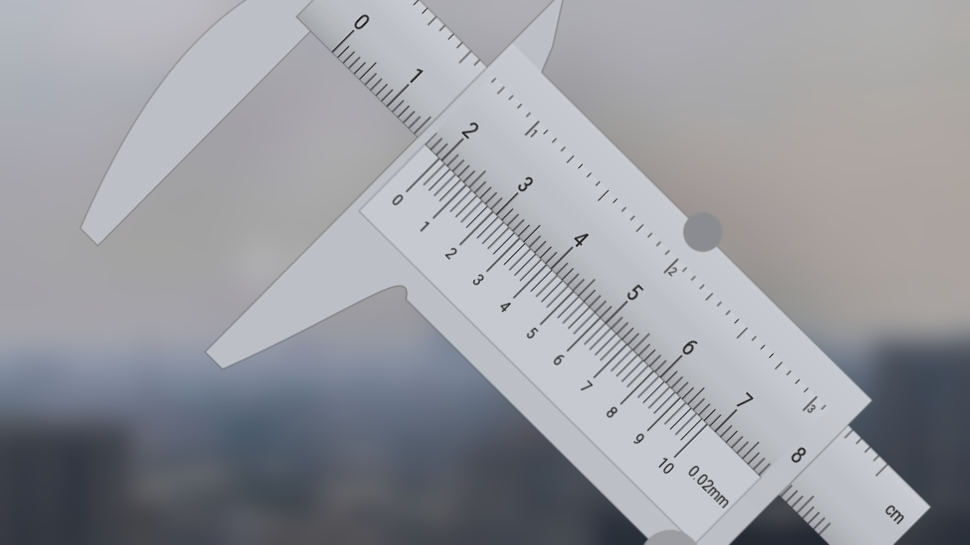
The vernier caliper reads 19.6 mm
